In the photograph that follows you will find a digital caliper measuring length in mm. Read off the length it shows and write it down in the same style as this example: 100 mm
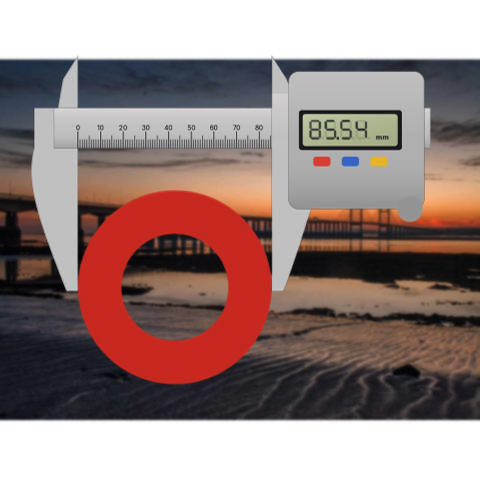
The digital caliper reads 85.54 mm
